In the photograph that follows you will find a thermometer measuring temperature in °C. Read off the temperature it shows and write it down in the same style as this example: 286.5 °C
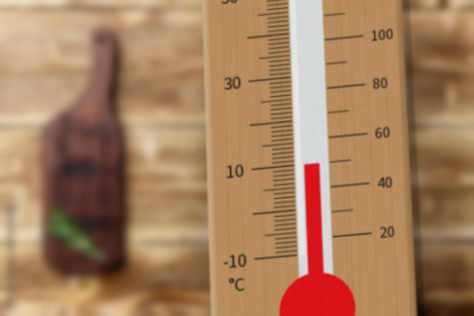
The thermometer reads 10 °C
